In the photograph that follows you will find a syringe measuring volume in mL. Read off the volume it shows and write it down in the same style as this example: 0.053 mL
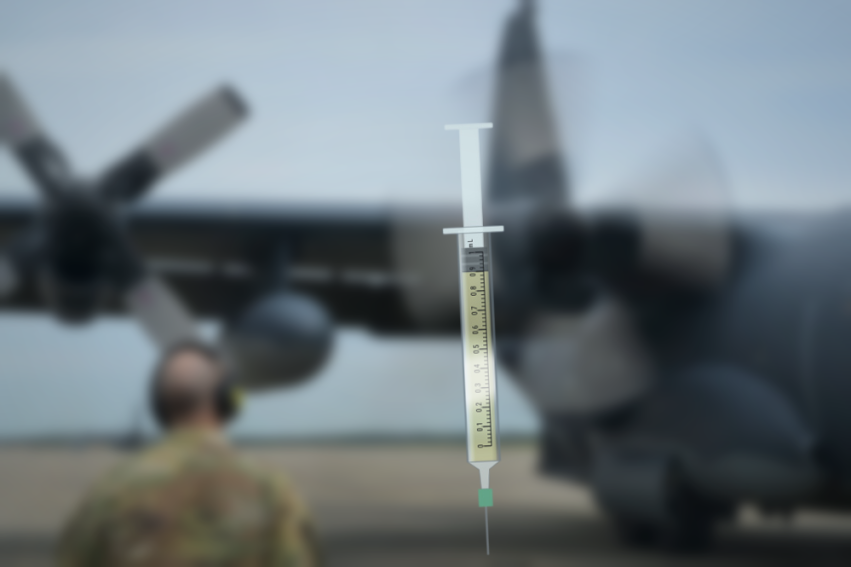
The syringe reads 0.9 mL
